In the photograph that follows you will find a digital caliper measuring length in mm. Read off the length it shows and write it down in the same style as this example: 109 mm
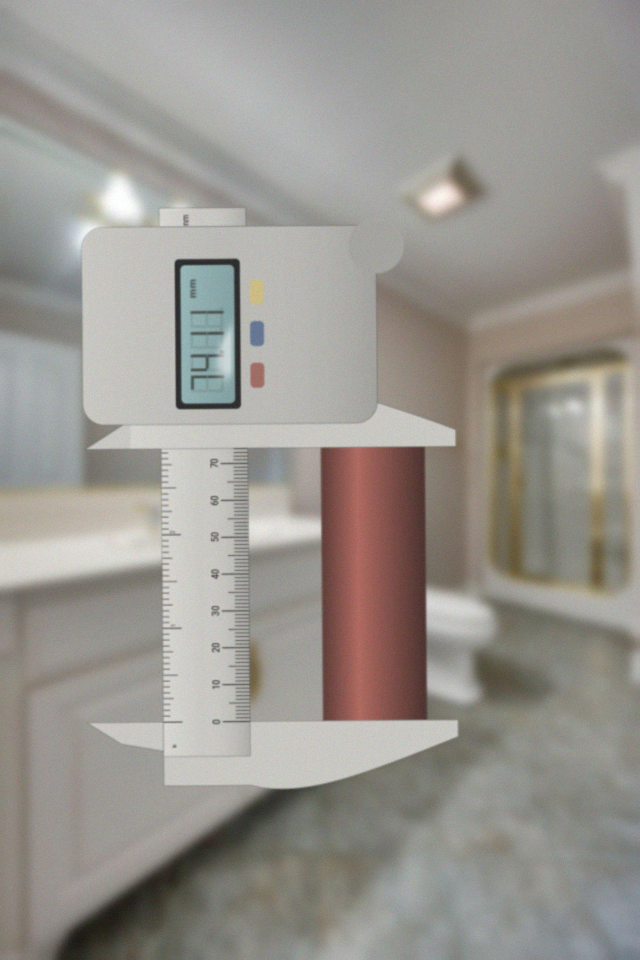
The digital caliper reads 74.11 mm
